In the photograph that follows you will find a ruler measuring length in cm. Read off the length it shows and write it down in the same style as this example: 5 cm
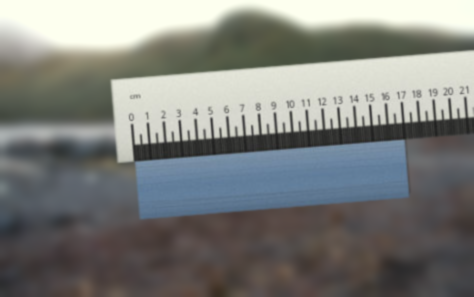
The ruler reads 17 cm
